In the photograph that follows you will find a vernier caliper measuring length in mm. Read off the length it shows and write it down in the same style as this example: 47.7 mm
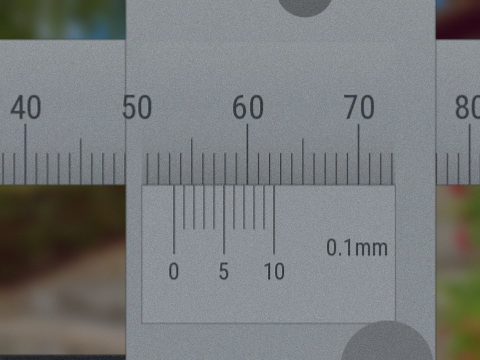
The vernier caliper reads 53.4 mm
